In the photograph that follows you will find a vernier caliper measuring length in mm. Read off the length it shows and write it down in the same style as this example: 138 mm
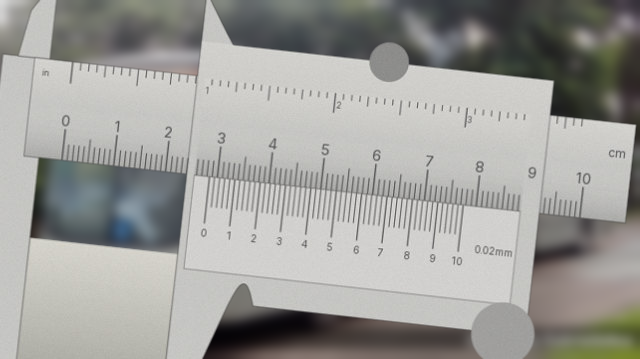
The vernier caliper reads 28.5 mm
